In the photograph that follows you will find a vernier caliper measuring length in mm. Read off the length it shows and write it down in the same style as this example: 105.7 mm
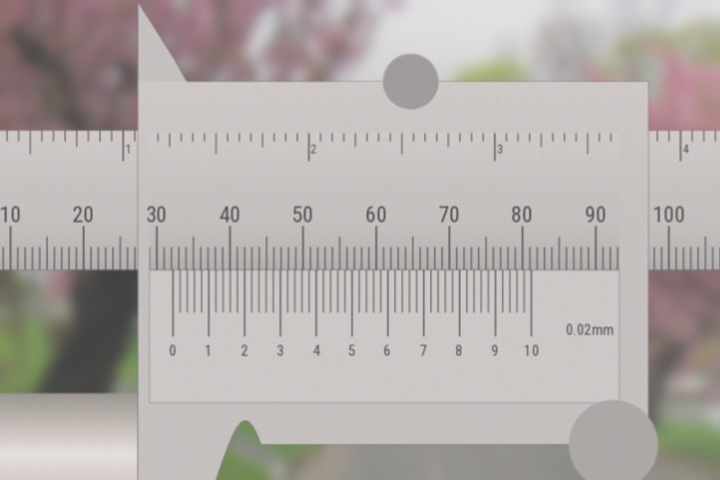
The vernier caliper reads 32.2 mm
